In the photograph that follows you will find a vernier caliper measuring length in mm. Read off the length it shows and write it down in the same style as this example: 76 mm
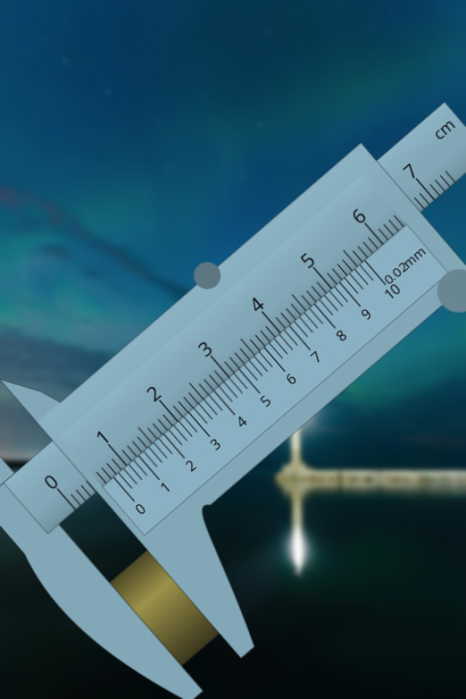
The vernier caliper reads 7.4 mm
